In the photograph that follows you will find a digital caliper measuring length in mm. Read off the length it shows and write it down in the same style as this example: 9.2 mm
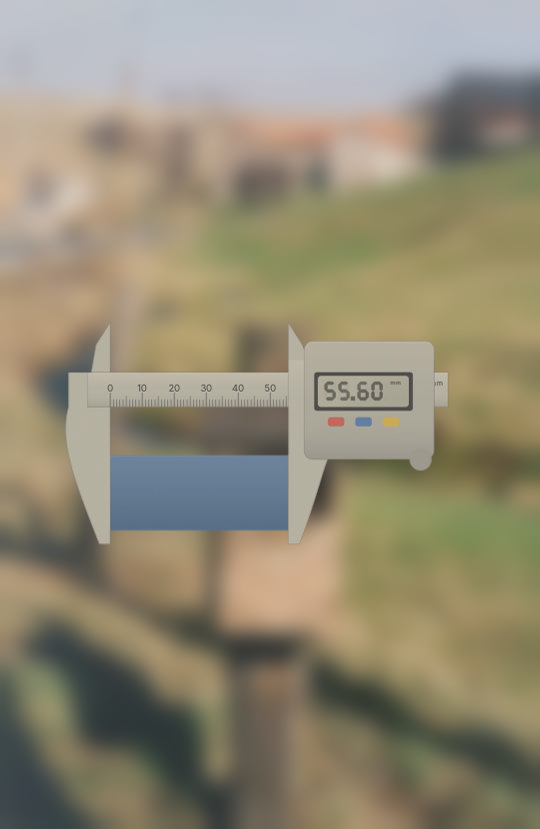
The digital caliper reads 55.60 mm
